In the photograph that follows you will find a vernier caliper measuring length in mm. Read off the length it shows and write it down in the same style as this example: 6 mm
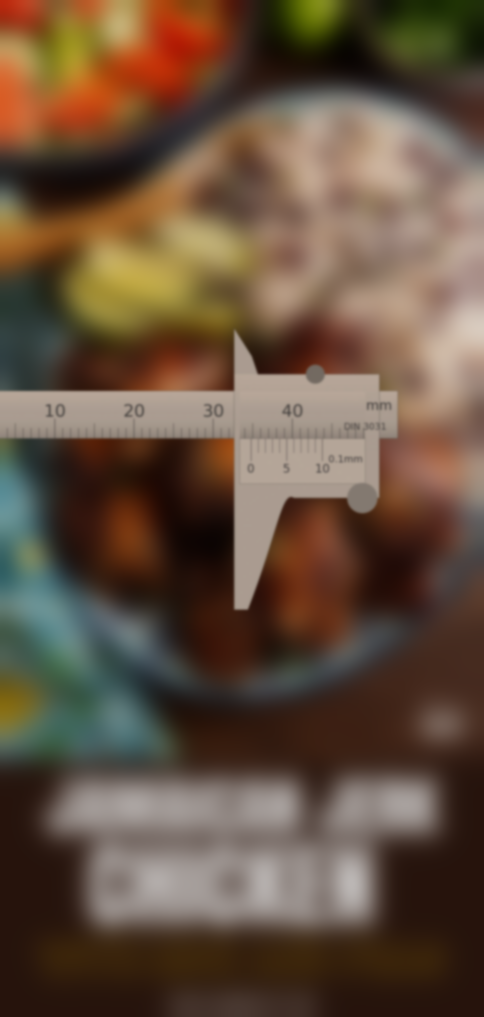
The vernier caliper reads 34.8 mm
